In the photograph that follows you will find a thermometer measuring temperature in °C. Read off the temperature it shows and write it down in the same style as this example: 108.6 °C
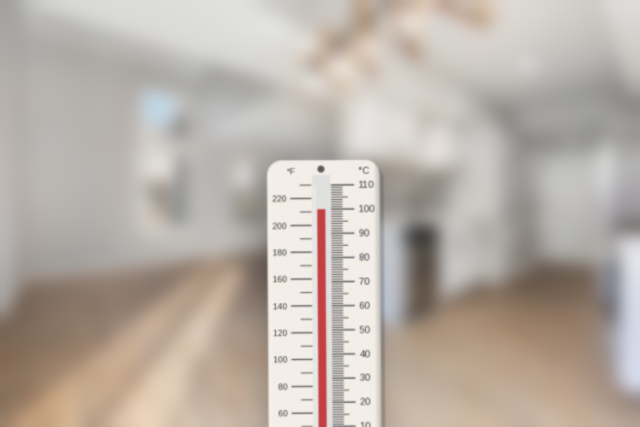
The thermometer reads 100 °C
